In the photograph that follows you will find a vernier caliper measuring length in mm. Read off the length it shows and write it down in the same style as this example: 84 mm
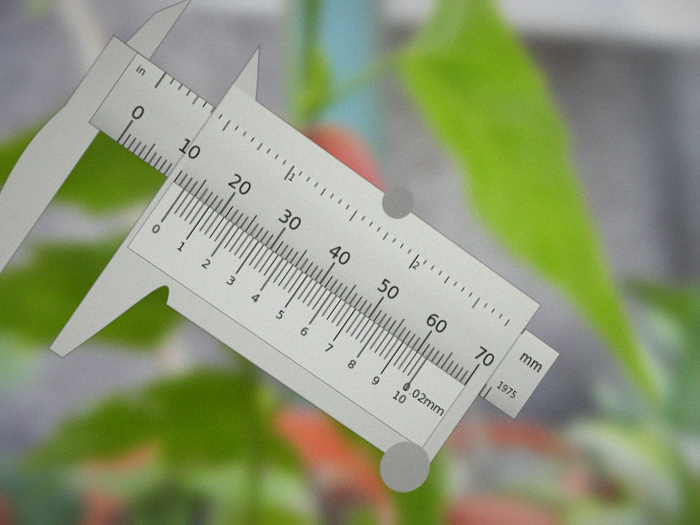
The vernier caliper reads 13.0 mm
